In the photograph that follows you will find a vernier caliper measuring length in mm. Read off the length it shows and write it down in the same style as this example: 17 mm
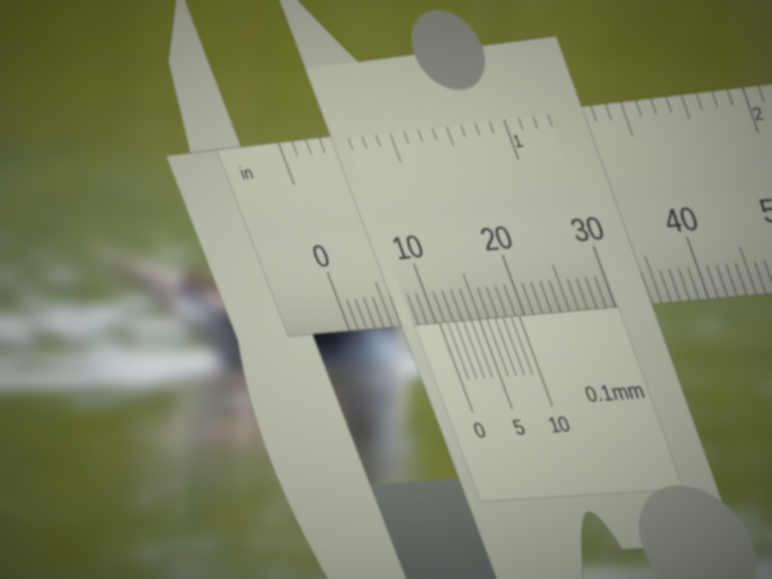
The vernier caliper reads 10.4 mm
